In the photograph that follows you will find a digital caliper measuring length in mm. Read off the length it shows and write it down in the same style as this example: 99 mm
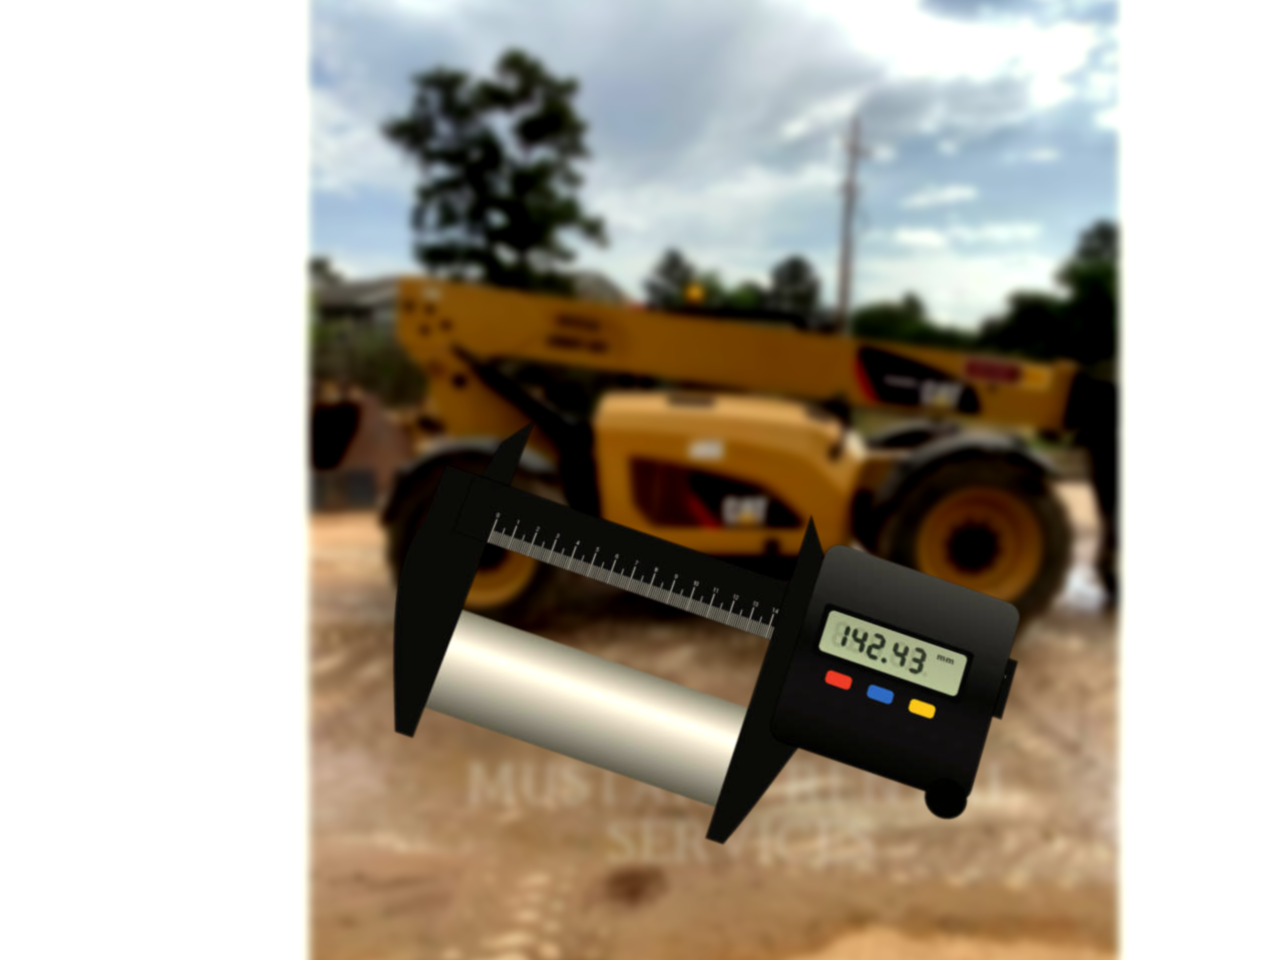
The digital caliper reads 142.43 mm
